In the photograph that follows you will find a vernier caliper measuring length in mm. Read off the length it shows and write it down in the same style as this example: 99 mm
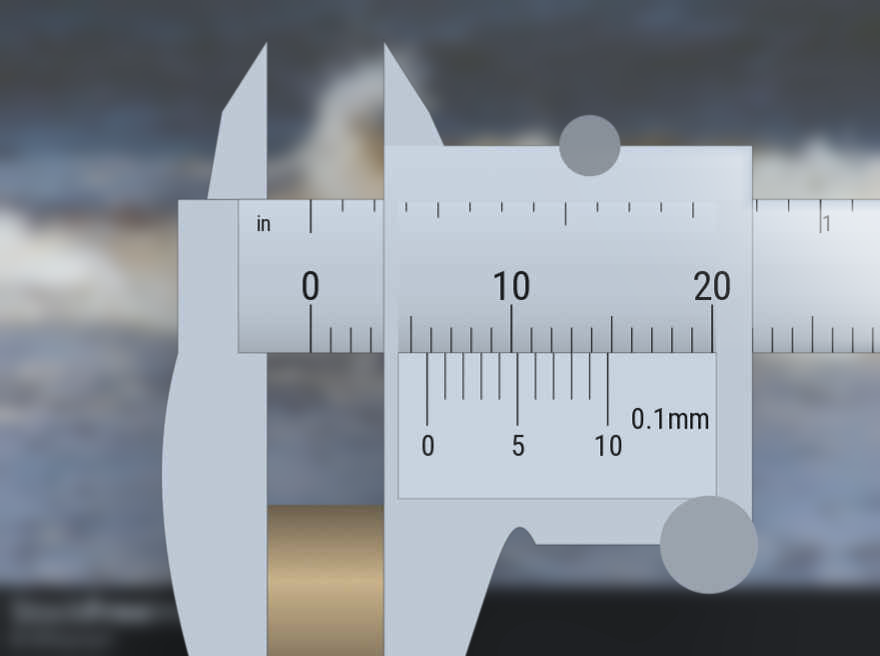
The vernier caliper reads 5.8 mm
